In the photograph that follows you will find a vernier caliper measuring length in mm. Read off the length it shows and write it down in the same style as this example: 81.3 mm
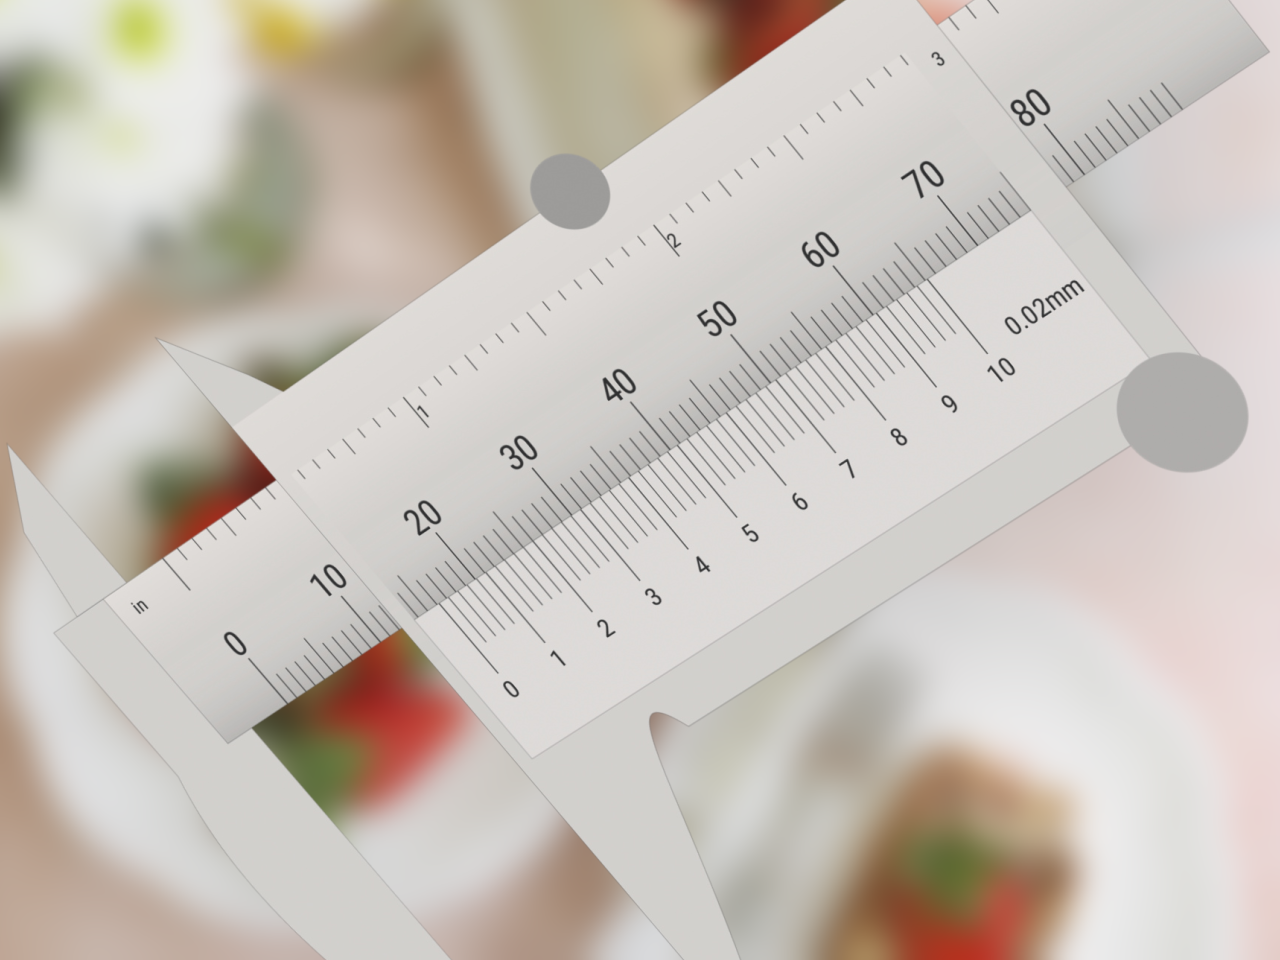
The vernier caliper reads 16.2 mm
